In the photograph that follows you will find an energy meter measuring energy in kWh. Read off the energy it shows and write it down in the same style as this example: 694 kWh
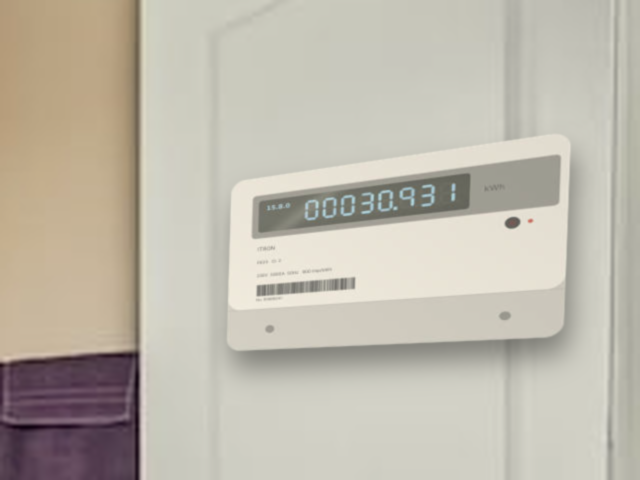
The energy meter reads 30.931 kWh
